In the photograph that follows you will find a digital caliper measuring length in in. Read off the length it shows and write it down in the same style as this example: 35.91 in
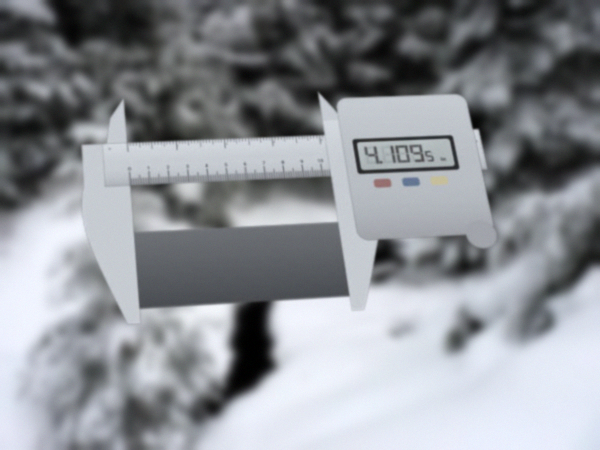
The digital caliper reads 4.1095 in
